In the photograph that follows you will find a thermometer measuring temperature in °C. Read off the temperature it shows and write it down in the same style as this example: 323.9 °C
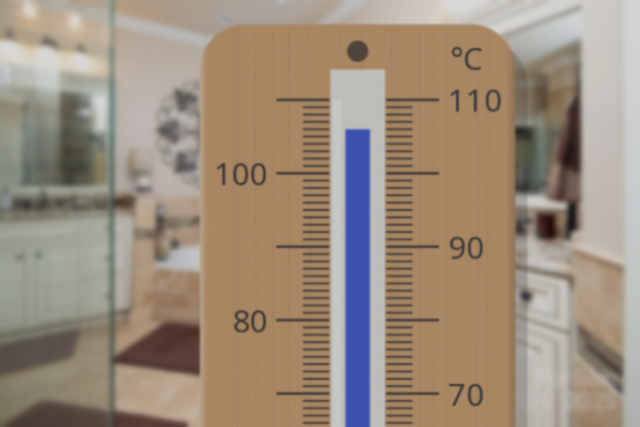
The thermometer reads 106 °C
